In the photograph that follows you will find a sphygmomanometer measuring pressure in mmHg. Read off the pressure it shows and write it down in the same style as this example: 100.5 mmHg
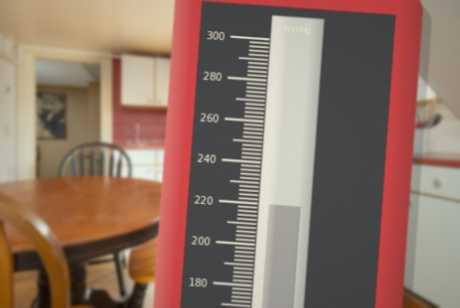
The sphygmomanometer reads 220 mmHg
